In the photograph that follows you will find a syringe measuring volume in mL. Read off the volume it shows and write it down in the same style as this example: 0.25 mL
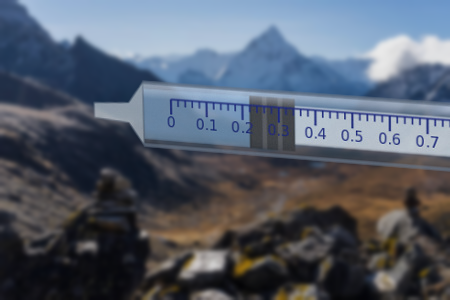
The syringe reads 0.22 mL
